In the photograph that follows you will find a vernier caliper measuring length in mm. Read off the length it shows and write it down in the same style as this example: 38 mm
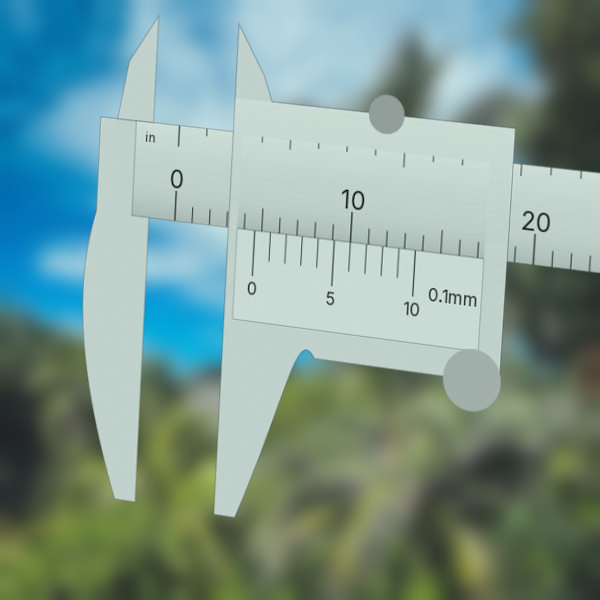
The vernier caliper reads 4.6 mm
